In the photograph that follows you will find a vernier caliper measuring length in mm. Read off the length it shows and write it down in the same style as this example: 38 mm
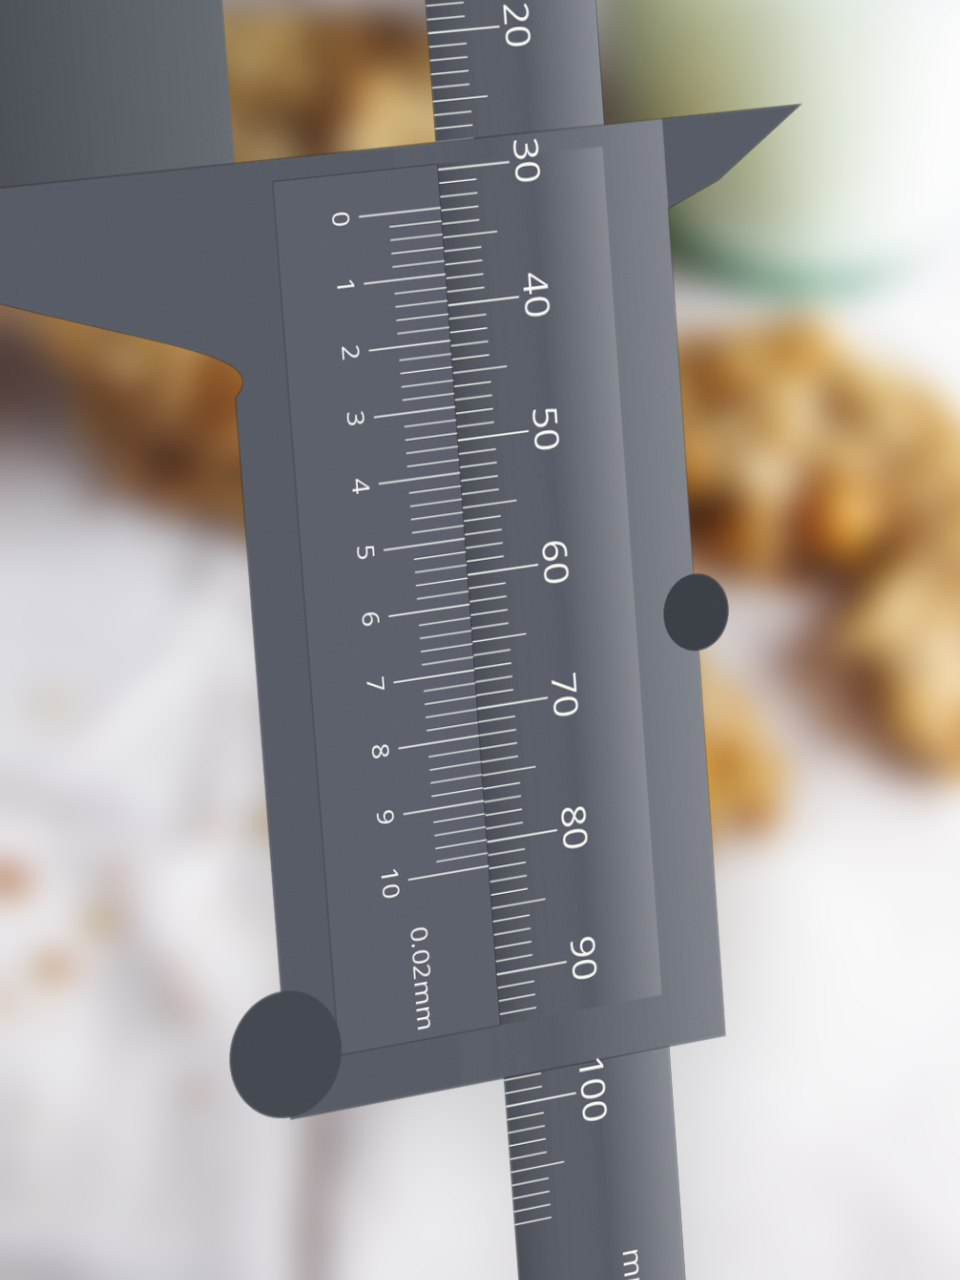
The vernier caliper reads 32.8 mm
